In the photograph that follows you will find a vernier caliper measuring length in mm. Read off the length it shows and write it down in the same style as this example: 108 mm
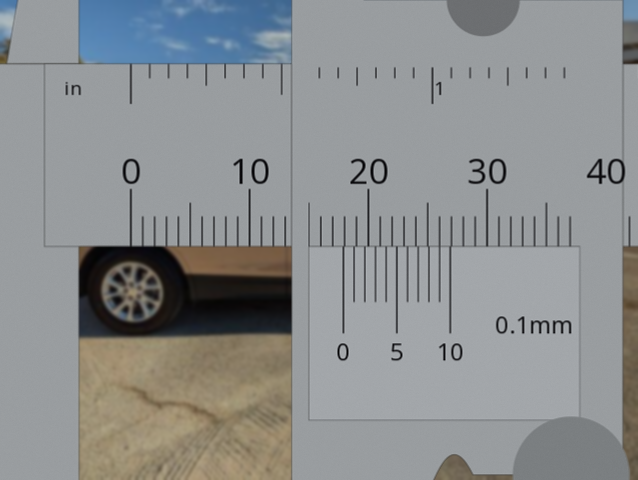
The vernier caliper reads 17.9 mm
